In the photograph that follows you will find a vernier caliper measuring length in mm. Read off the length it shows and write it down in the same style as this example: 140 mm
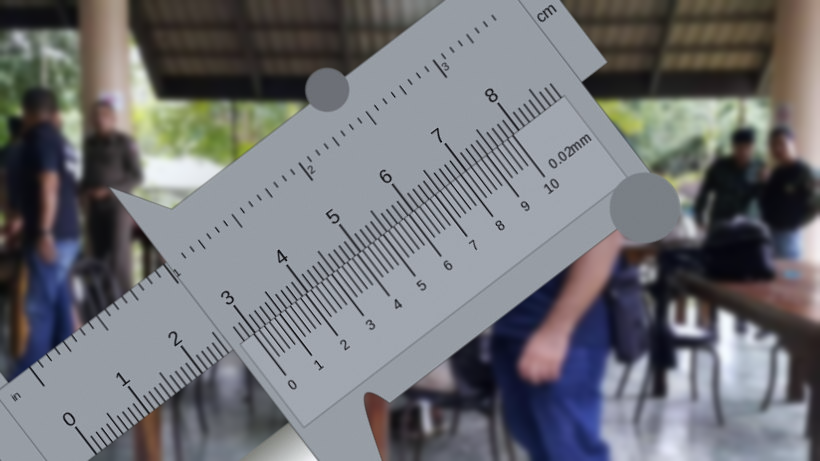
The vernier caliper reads 29.8 mm
